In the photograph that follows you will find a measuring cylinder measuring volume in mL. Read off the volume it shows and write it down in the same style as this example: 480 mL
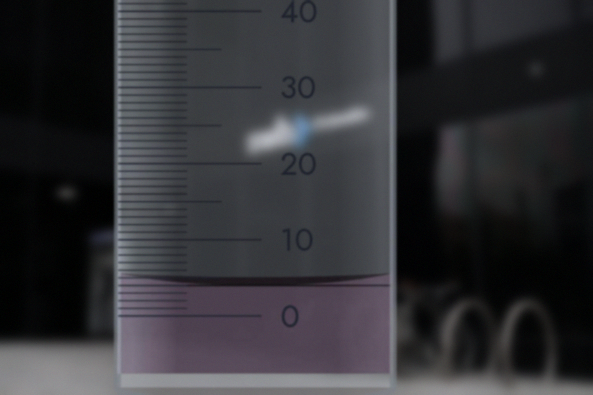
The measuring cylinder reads 4 mL
